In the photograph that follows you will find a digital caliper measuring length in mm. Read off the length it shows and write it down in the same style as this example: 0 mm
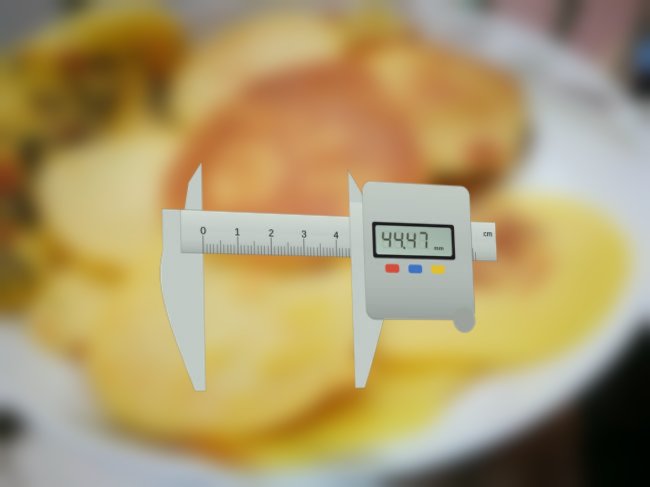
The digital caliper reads 44.47 mm
